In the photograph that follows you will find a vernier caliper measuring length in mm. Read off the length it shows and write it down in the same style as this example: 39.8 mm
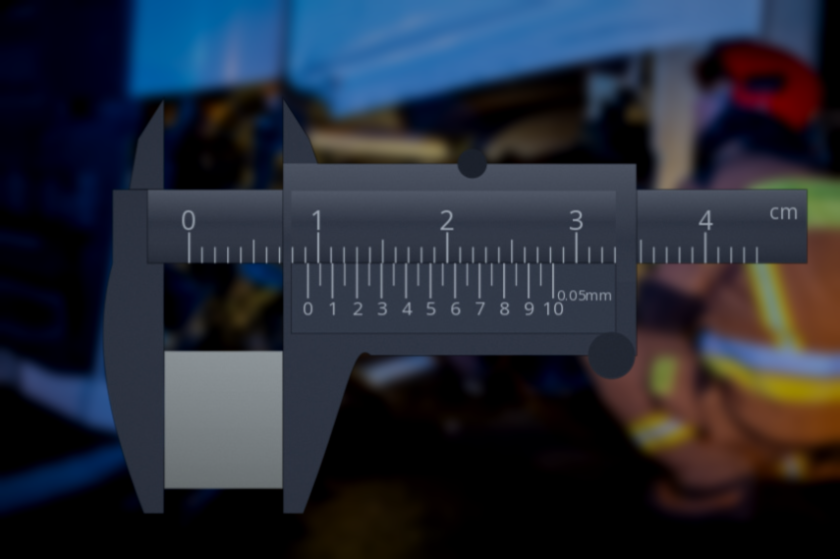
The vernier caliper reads 9.2 mm
